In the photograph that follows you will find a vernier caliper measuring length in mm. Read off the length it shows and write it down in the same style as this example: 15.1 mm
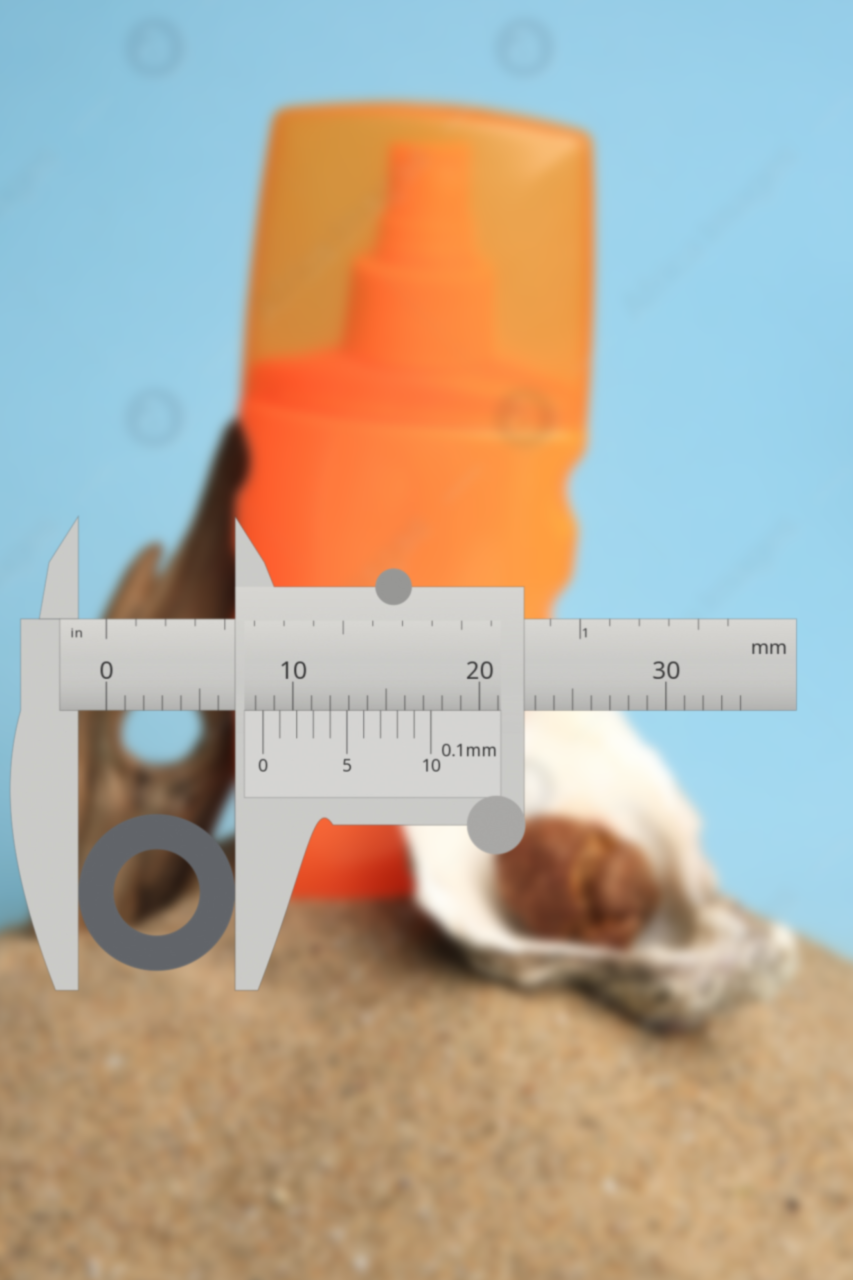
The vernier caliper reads 8.4 mm
